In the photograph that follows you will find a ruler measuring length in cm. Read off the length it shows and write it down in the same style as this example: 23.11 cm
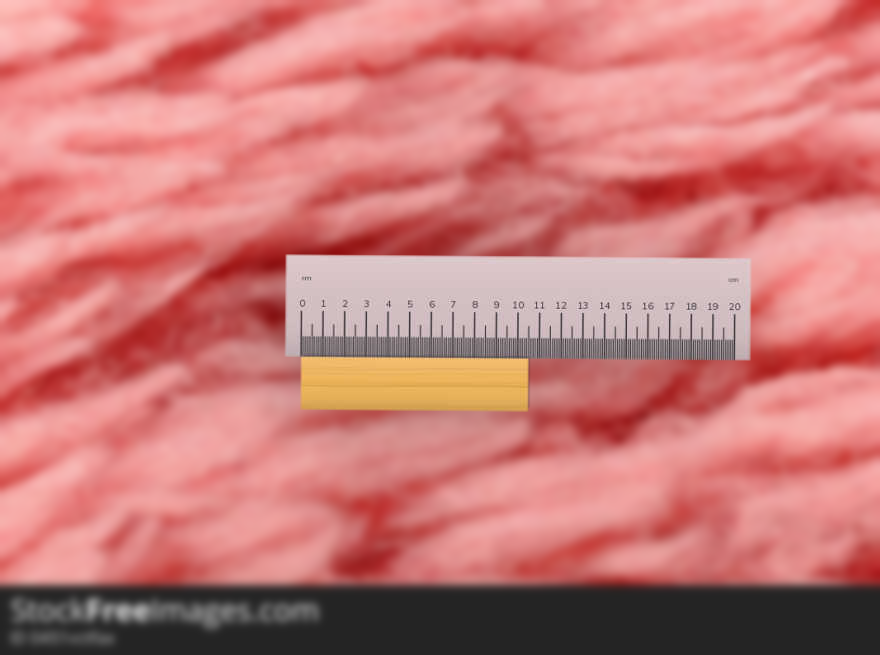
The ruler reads 10.5 cm
